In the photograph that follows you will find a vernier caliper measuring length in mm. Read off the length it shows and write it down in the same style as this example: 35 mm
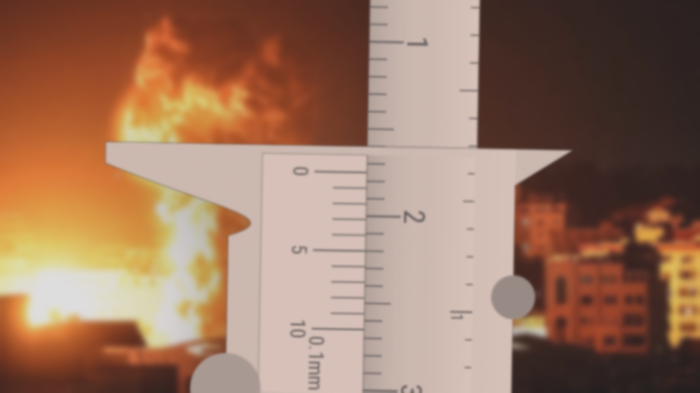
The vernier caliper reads 17.5 mm
